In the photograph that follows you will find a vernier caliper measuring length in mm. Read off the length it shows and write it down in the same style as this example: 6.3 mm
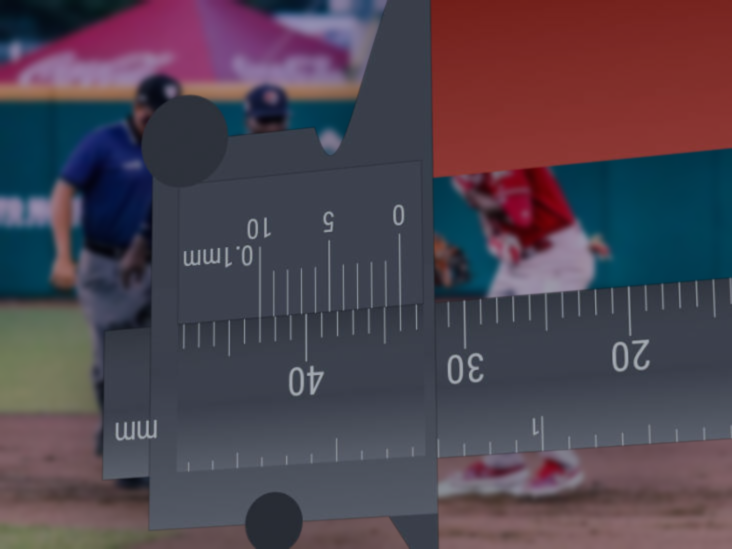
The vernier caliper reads 34.0 mm
